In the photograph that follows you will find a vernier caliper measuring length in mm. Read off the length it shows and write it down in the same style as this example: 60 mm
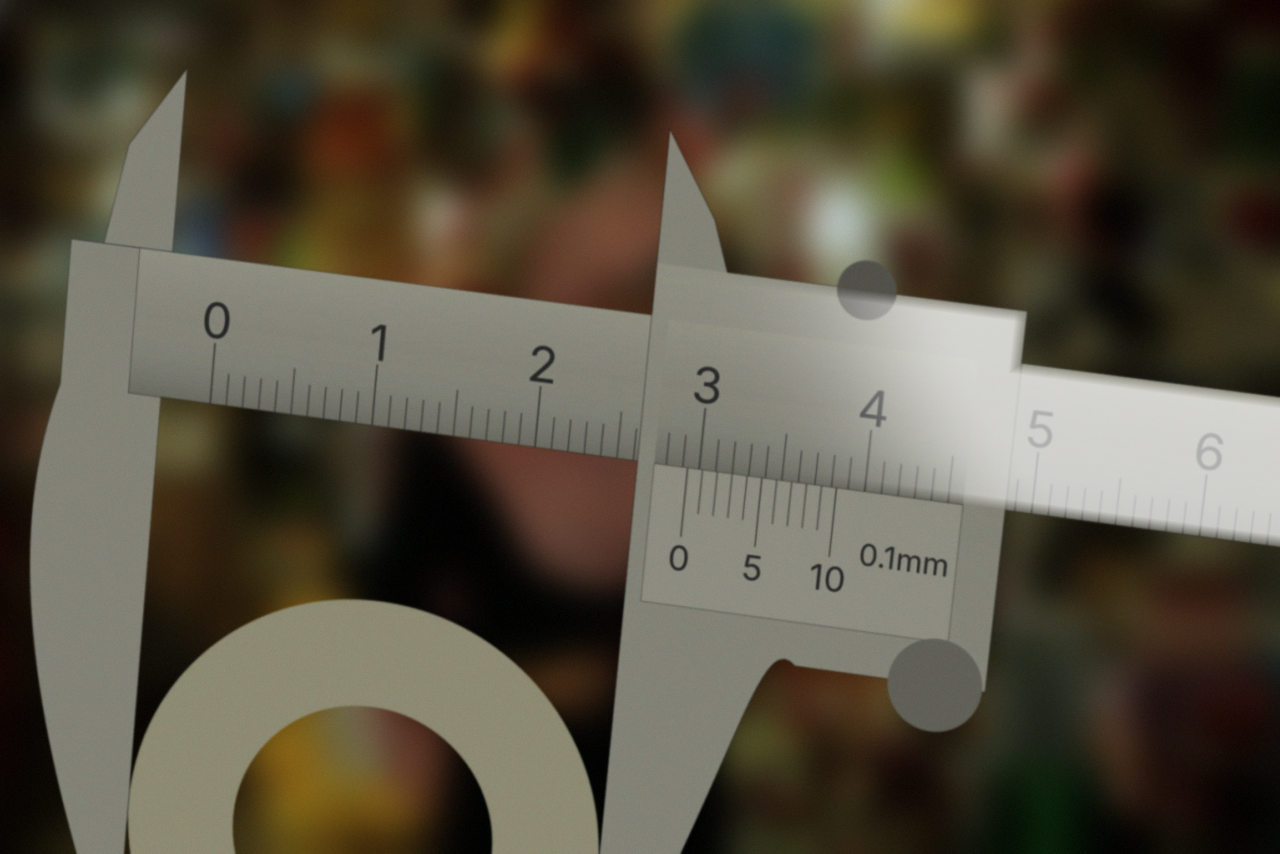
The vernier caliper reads 29.3 mm
